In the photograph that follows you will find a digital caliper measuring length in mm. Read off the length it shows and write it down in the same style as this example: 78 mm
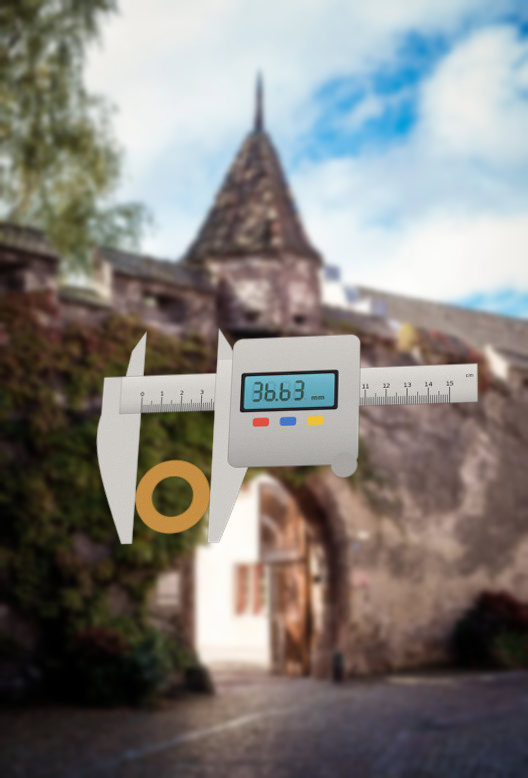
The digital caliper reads 36.63 mm
